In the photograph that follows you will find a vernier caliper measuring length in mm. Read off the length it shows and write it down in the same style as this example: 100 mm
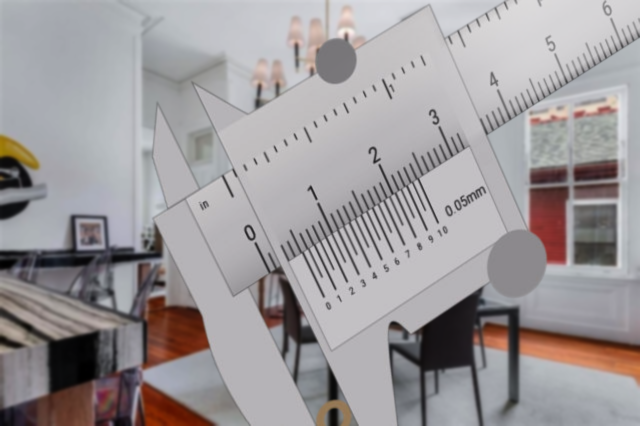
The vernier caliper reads 5.2 mm
